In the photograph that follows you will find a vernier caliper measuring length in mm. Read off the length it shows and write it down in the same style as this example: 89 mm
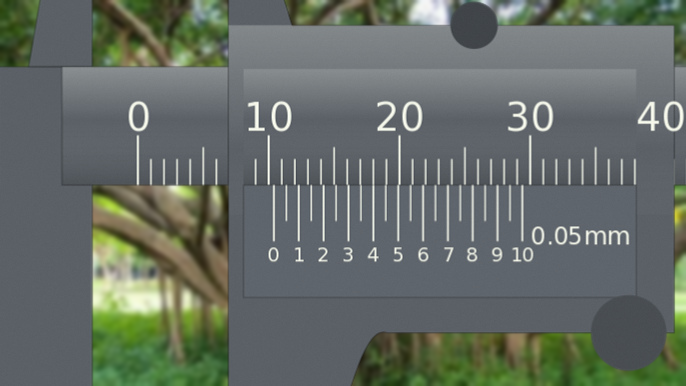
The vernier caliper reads 10.4 mm
